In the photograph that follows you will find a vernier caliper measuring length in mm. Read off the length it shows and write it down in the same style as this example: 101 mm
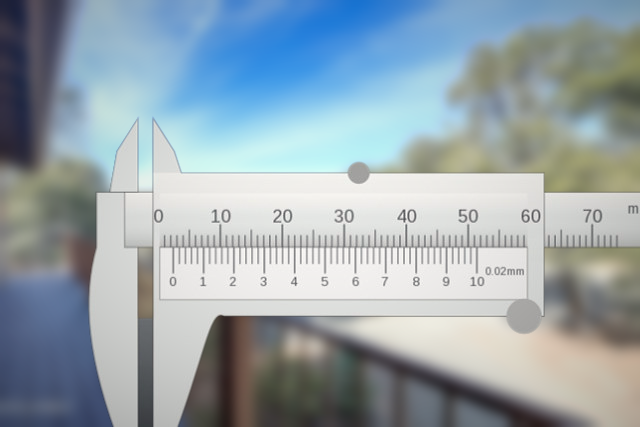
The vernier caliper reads 2.4 mm
